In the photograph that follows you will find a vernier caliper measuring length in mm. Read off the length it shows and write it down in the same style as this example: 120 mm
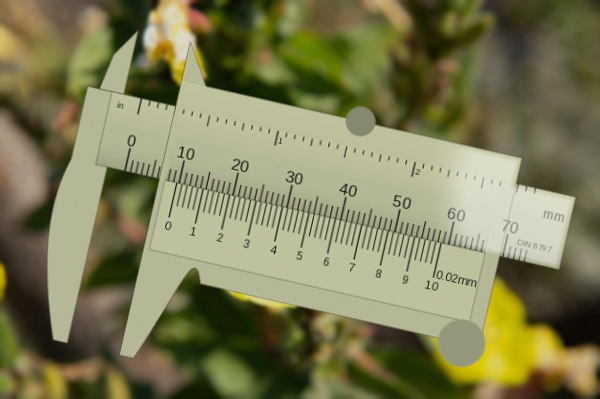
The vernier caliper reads 9.6 mm
